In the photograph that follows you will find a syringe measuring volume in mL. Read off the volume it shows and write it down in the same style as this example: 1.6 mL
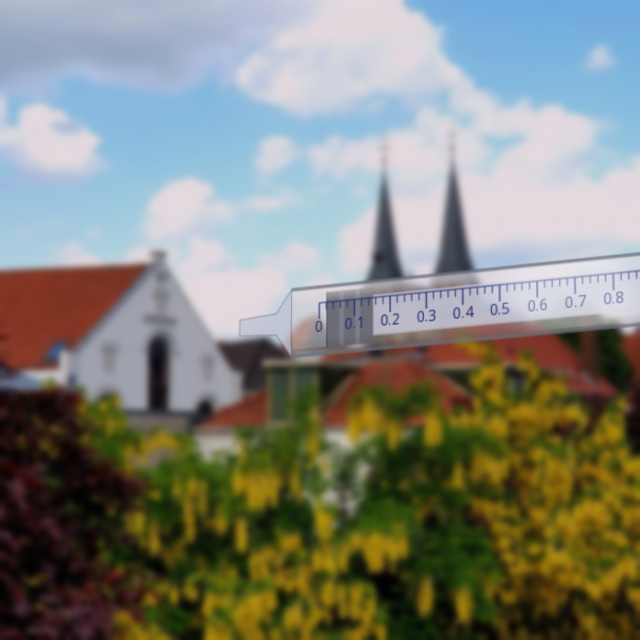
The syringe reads 0.02 mL
